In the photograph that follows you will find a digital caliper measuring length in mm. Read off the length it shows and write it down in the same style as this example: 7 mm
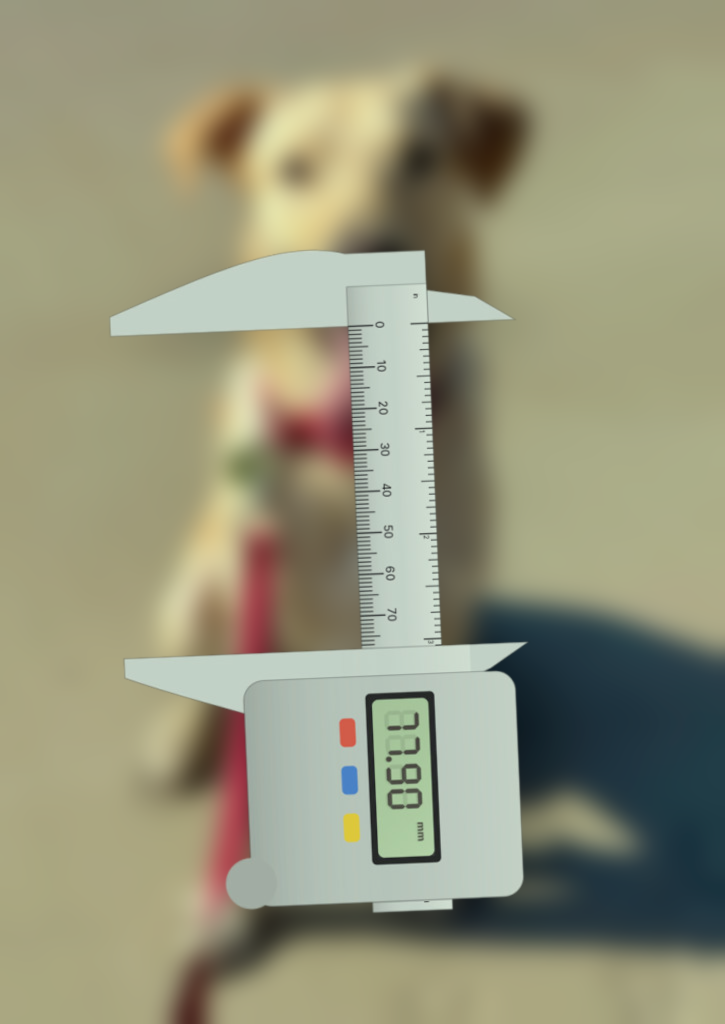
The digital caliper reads 77.90 mm
